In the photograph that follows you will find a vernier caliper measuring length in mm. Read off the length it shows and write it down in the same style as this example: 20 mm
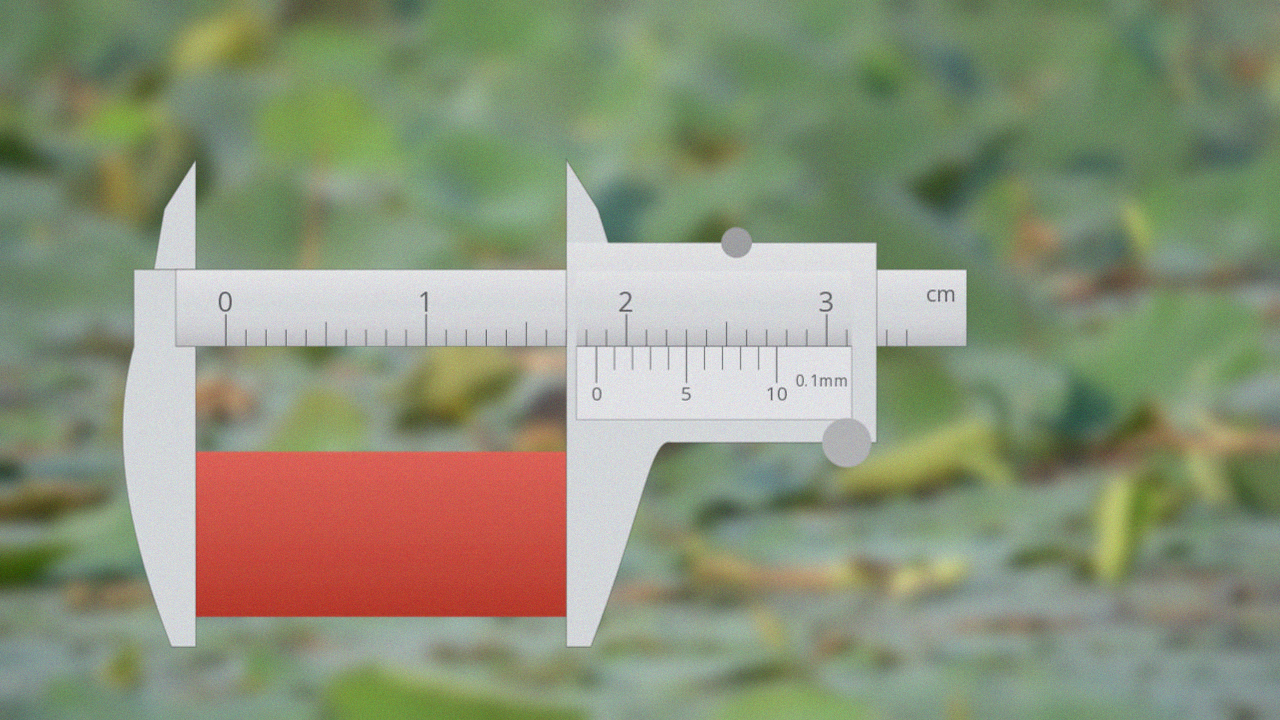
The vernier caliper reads 18.5 mm
